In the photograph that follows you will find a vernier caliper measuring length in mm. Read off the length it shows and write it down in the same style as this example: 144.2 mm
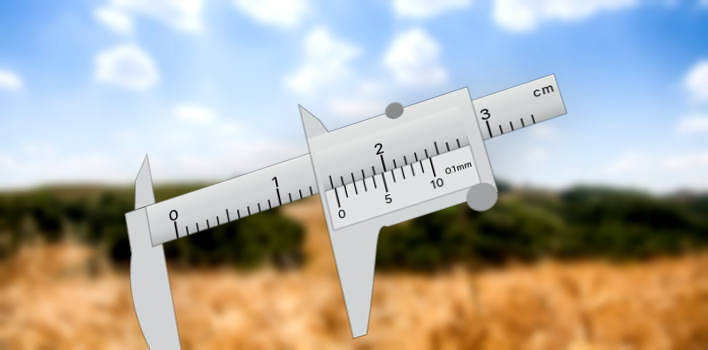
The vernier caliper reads 15.2 mm
